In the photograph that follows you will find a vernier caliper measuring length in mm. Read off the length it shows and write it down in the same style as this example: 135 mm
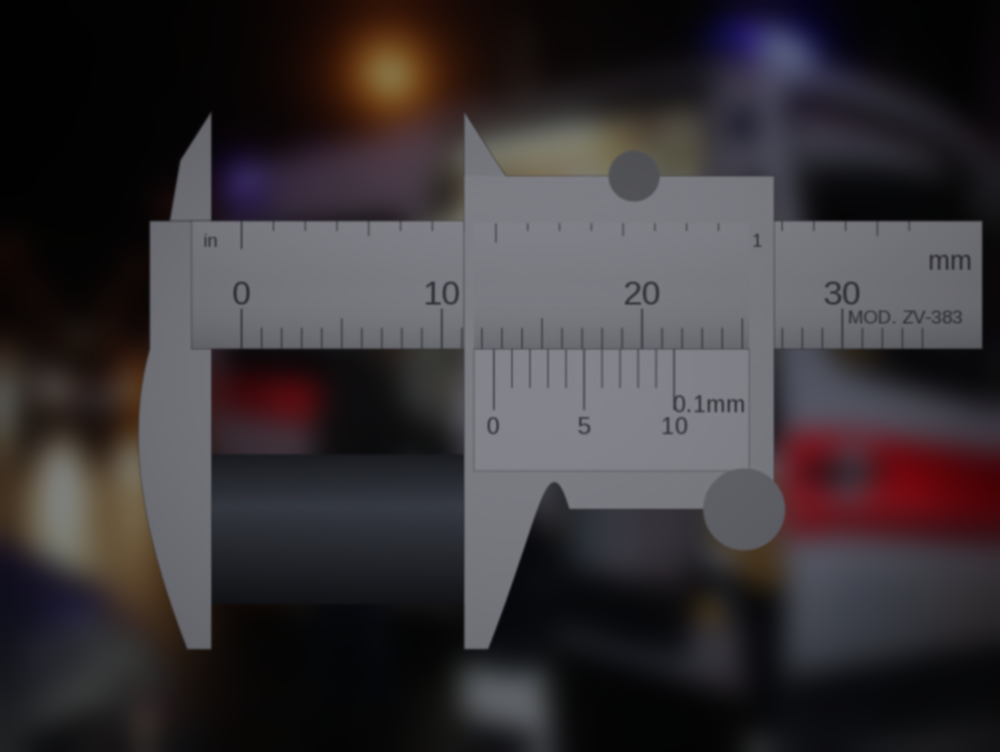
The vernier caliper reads 12.6 mm
